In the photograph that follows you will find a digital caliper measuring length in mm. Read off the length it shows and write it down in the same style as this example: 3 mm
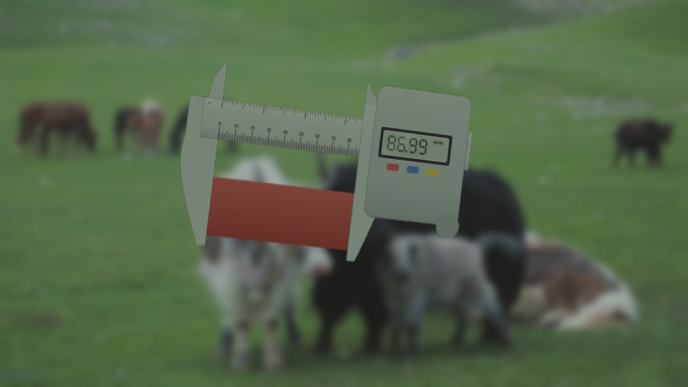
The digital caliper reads 86.99 mm
